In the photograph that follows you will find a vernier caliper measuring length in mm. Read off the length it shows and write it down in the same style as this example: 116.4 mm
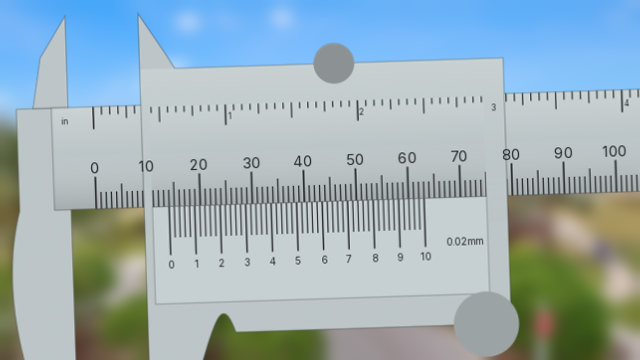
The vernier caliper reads 14.0 mm
